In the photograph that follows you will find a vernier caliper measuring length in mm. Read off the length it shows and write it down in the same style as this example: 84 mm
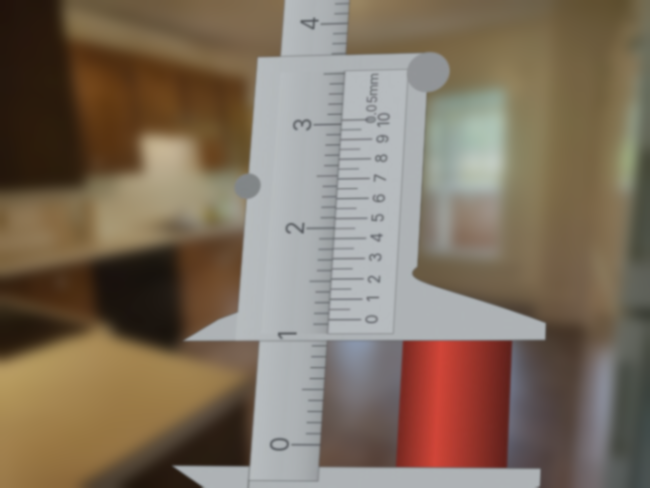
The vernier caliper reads 11.4 mm
